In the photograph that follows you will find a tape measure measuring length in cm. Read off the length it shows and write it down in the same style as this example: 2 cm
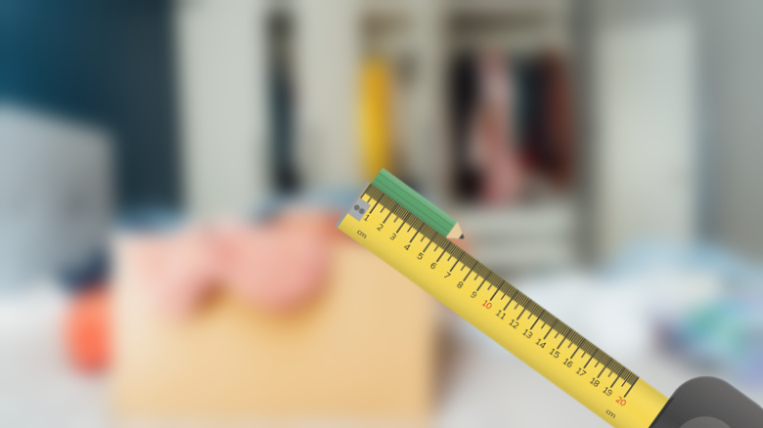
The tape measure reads 6.5 cm
